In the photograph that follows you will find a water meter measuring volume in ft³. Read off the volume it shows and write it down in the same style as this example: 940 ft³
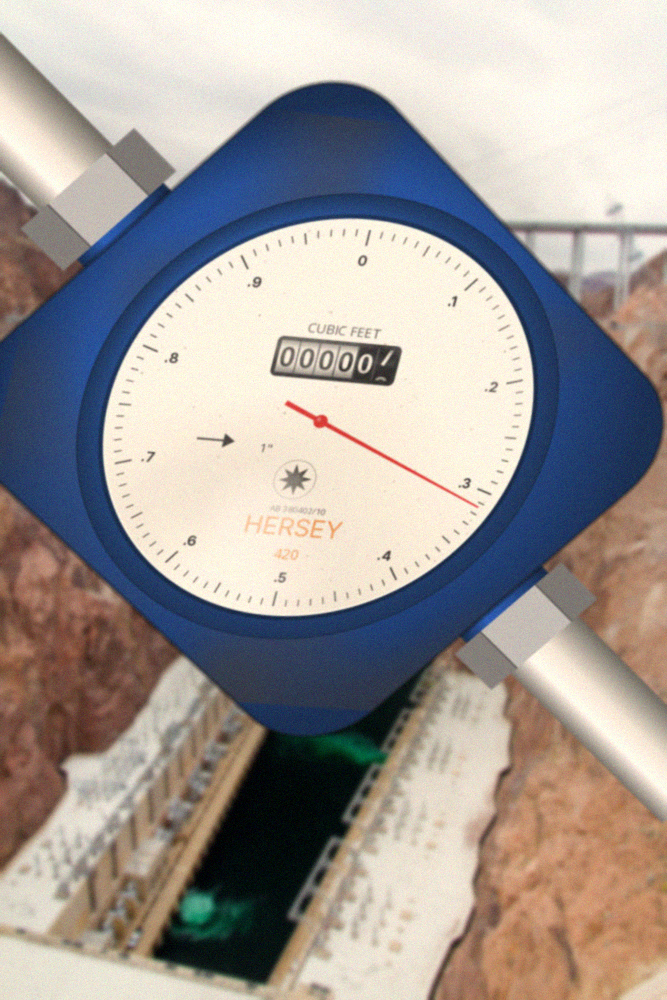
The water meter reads 7.31 ft³
